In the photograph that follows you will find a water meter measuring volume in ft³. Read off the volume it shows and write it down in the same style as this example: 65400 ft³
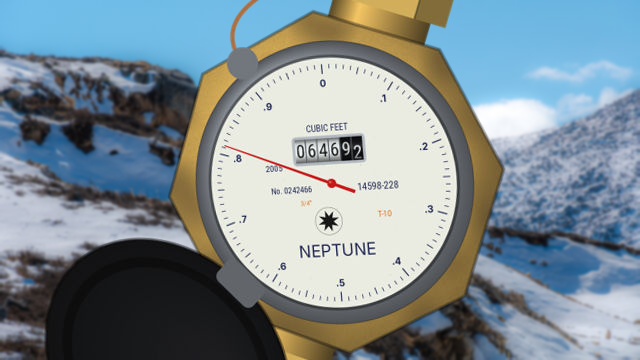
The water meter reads 64691.81 ft³
